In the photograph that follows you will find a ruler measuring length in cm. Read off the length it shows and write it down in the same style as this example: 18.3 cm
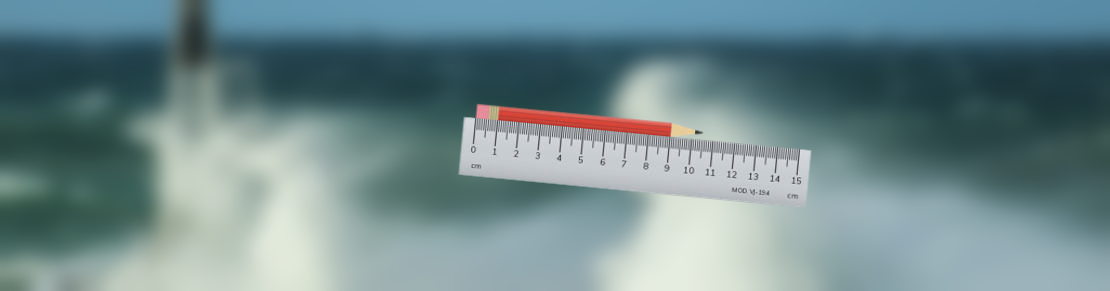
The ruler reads 10.5 cm
